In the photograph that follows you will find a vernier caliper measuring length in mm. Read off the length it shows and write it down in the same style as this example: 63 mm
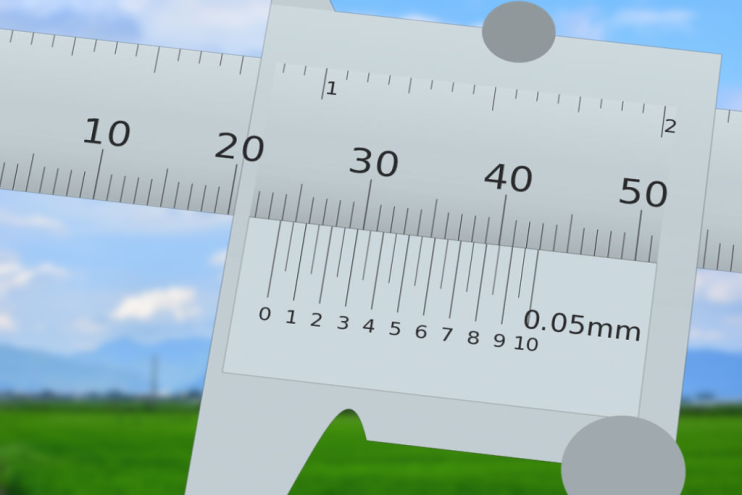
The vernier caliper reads 23.9 mm
